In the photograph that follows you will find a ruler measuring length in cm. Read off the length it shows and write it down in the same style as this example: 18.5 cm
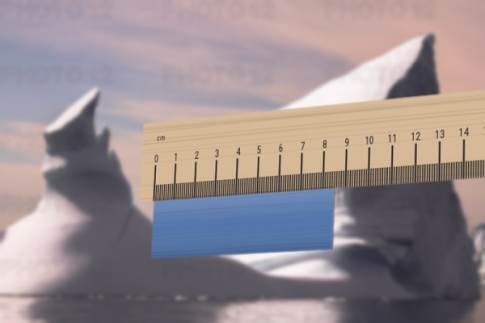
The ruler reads 8.5 cm
